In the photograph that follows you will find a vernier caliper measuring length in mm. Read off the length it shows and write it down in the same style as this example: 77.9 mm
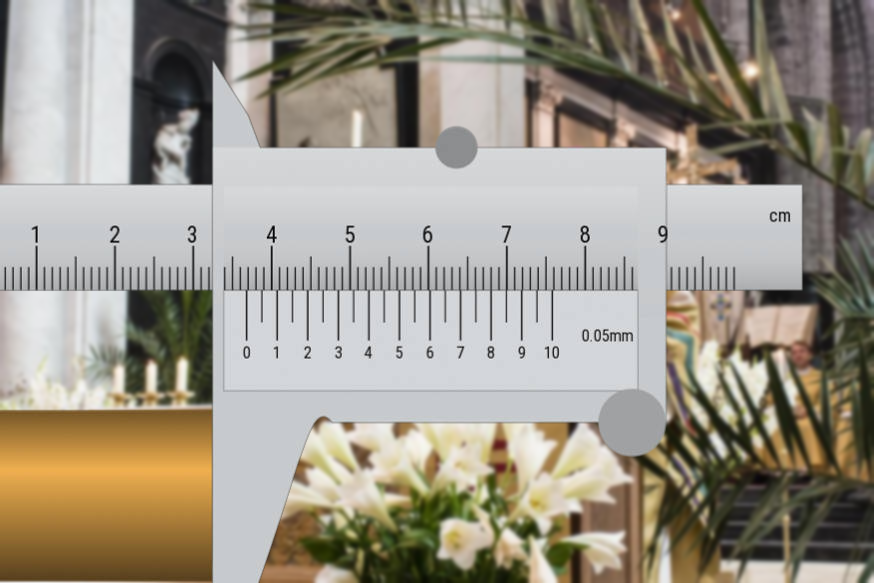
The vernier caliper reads 36.8 mm
